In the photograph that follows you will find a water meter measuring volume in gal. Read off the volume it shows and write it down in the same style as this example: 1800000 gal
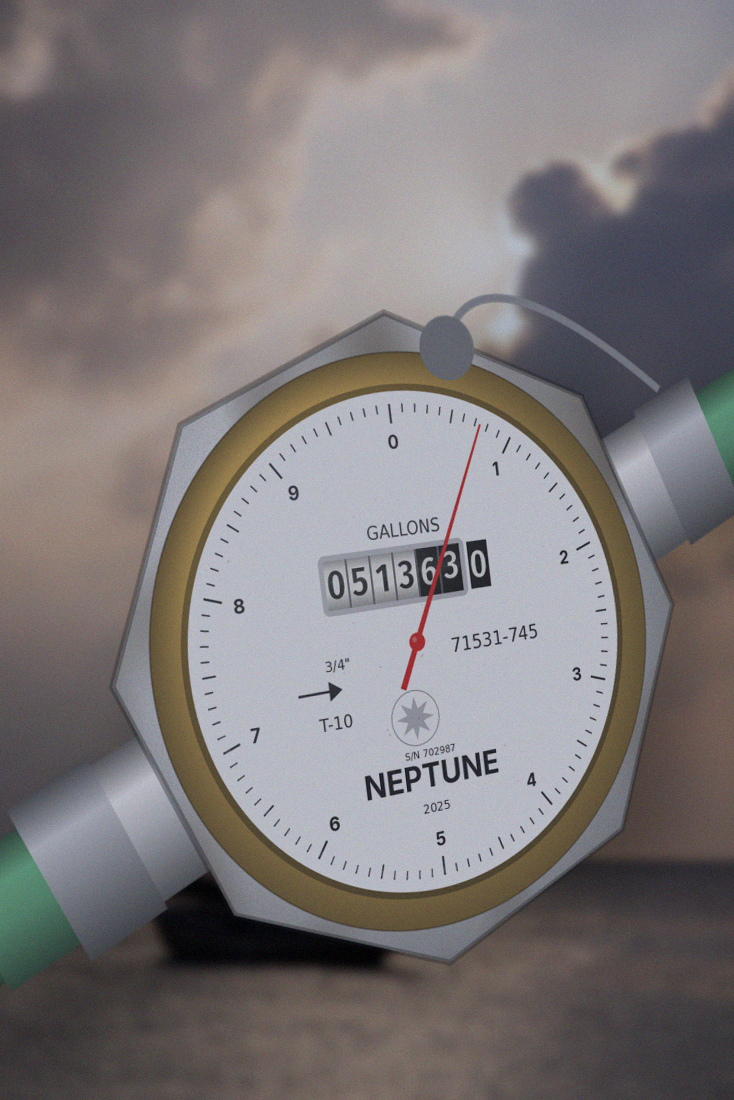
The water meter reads 513630.7 gal
